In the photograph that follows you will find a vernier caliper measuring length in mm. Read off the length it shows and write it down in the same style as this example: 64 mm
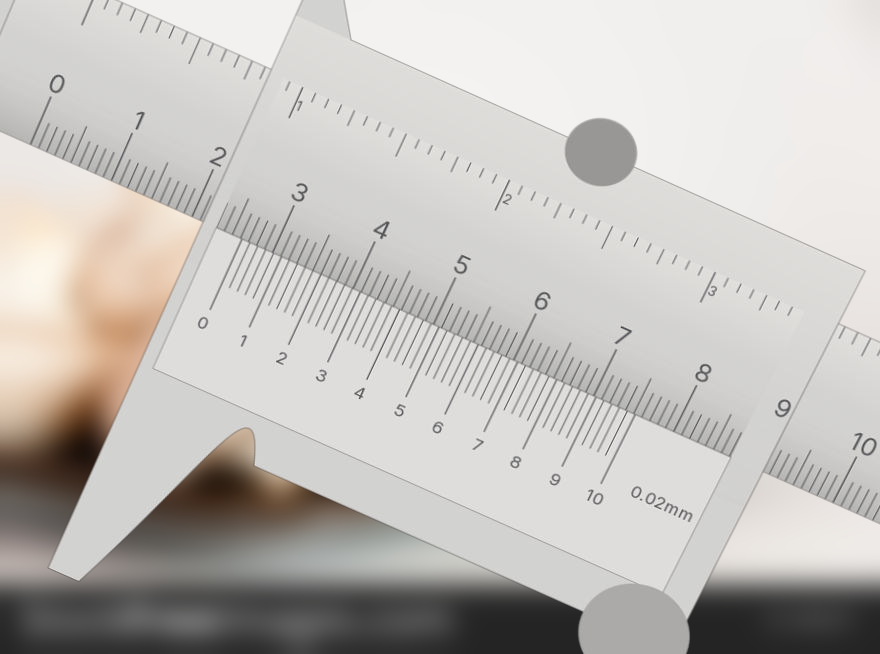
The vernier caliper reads 26.2 mm
